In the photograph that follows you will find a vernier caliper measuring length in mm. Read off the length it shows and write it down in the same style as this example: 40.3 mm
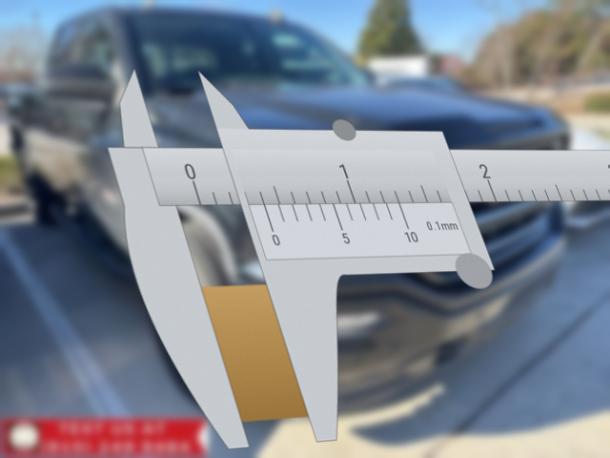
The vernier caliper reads 4.0 mm
